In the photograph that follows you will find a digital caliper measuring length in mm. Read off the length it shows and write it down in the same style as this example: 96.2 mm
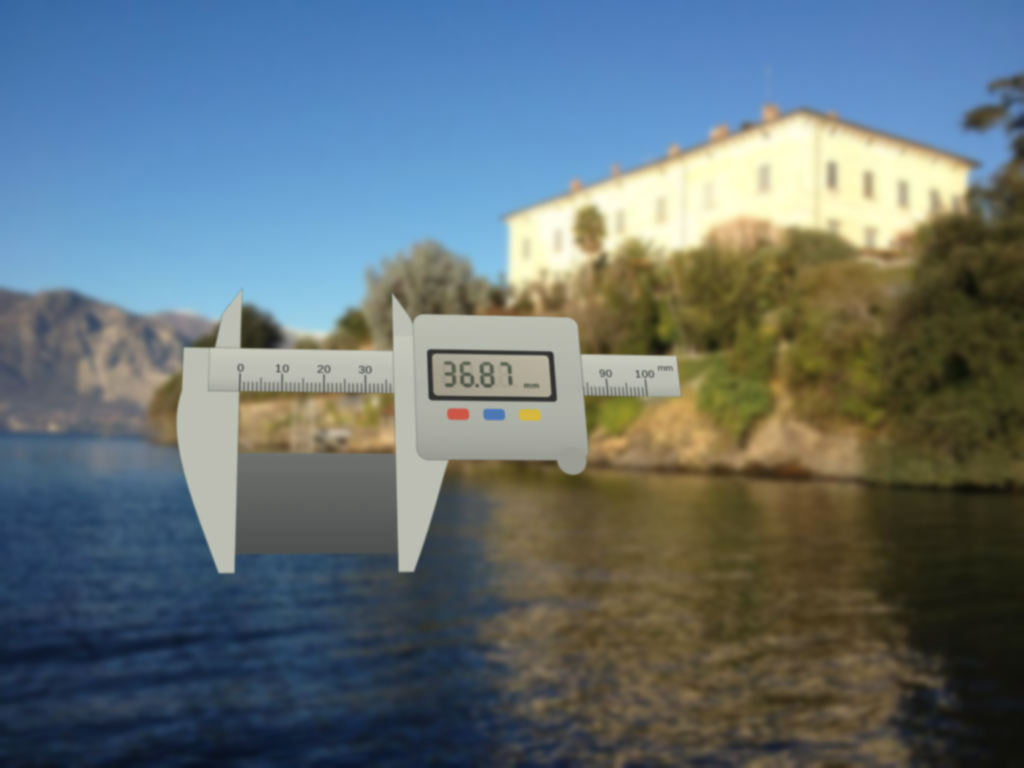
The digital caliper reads 36.87 mm
